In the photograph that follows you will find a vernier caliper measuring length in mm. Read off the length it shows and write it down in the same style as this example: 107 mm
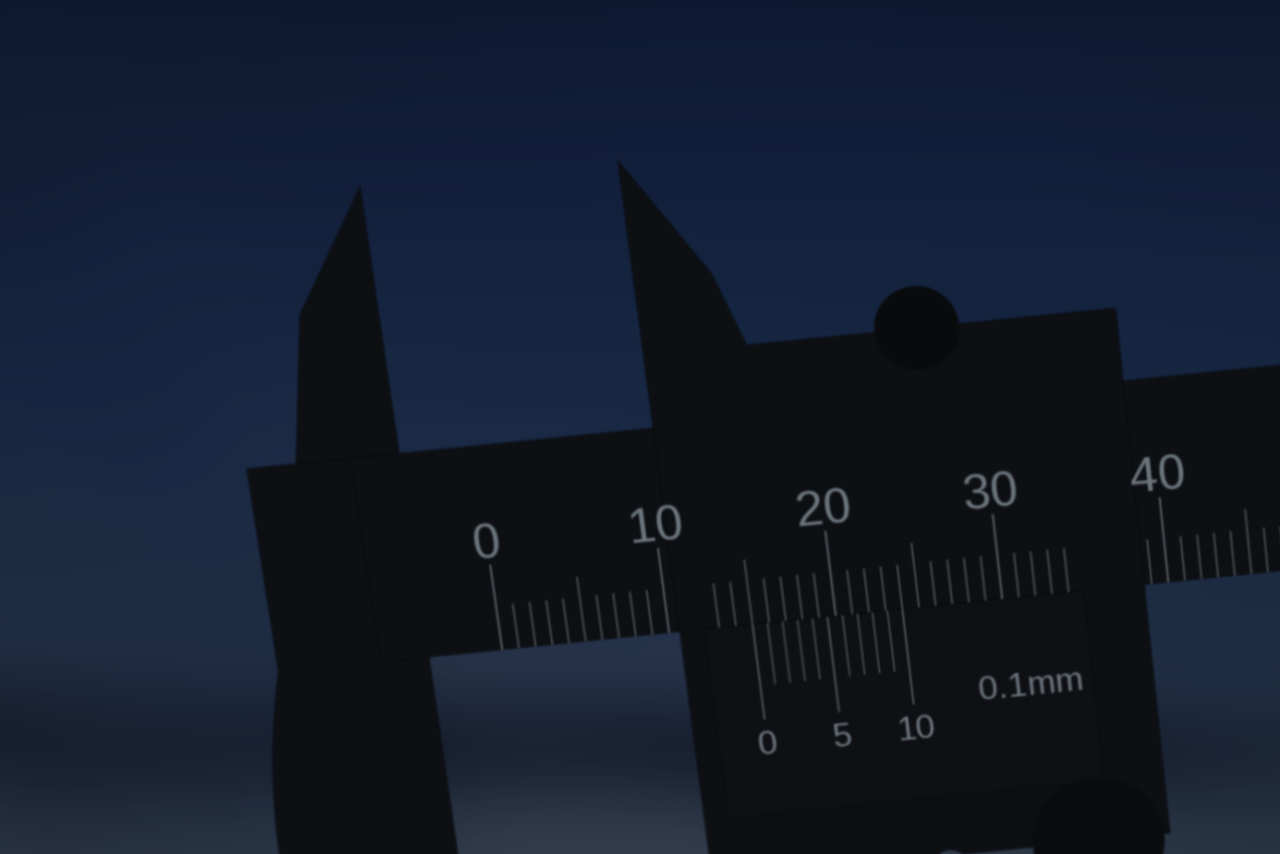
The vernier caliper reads 15.0 mm
